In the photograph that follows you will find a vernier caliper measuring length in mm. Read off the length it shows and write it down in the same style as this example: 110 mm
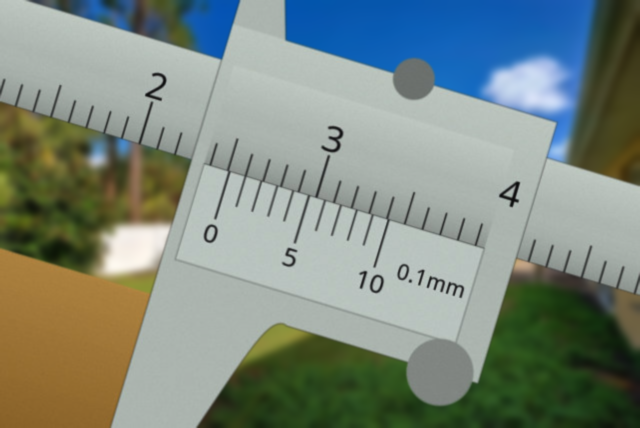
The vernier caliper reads 25.1 mm
